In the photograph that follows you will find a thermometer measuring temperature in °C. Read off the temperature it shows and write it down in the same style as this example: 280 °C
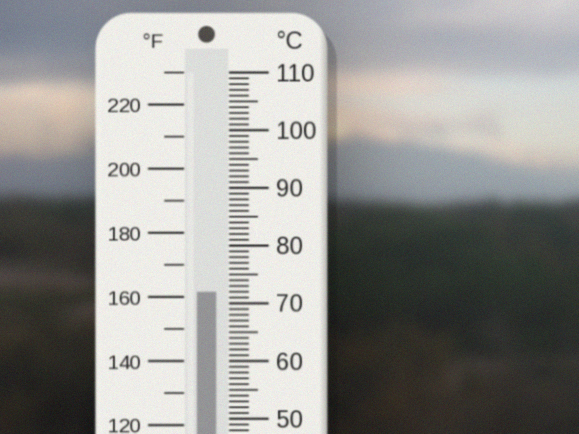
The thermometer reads 72 °C
